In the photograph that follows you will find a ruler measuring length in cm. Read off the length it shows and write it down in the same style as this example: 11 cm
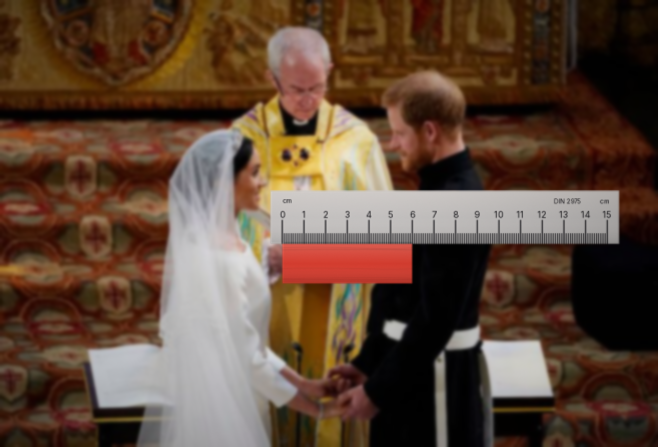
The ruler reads 6 cm
